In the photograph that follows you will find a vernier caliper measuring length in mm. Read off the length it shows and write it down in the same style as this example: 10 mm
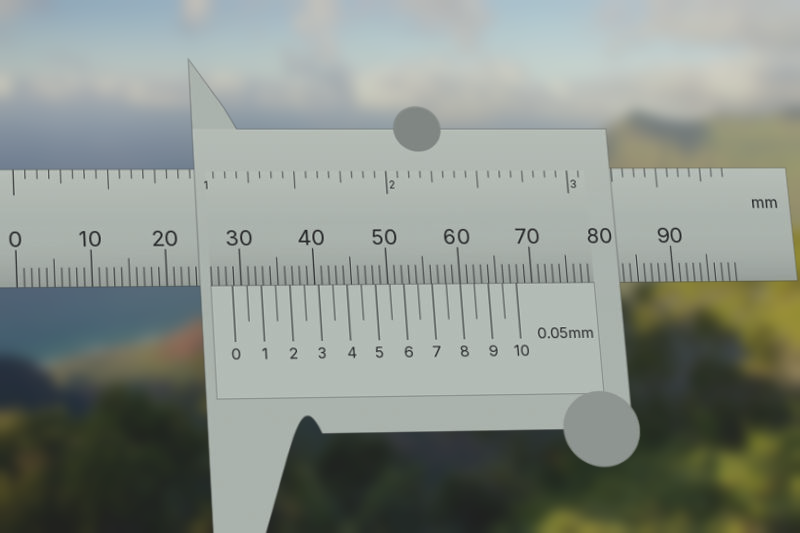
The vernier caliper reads 28.8 mm
